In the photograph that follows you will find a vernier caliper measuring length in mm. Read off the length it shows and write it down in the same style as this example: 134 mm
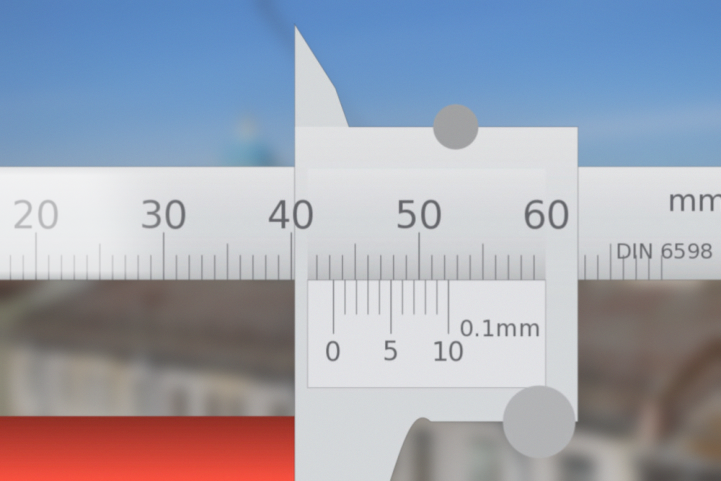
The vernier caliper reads 43.3 mm
